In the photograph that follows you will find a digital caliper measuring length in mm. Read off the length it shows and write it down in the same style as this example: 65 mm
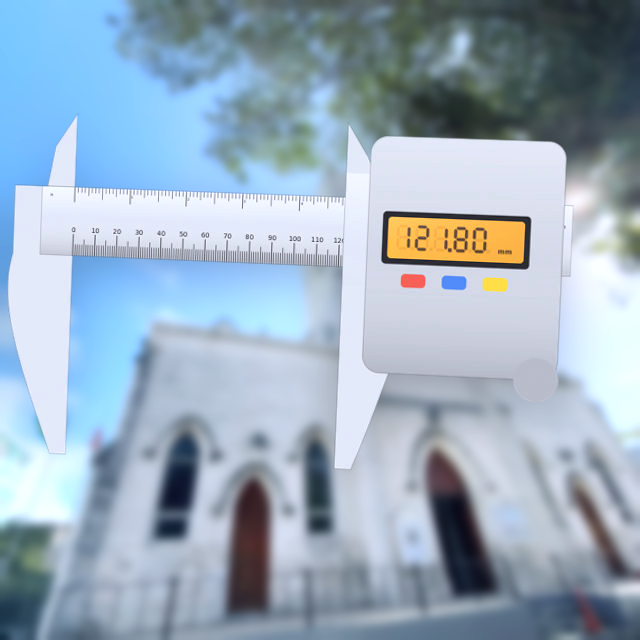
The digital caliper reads 121.80 mm
